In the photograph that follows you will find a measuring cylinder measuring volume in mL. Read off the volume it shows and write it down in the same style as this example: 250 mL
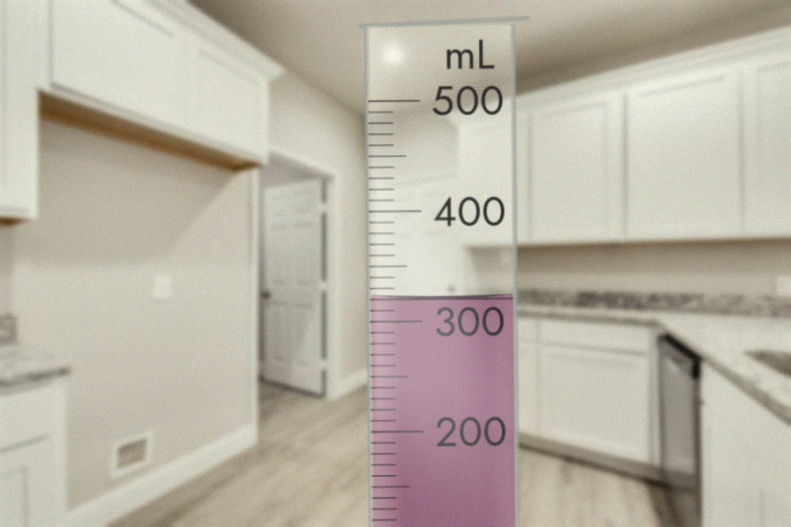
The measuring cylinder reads 320 mL
